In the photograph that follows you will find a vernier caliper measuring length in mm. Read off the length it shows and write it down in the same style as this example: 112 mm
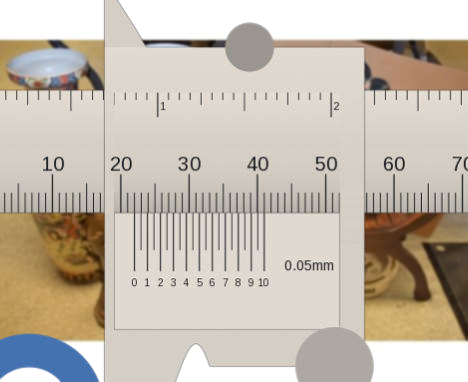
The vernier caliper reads 22.0 mm
